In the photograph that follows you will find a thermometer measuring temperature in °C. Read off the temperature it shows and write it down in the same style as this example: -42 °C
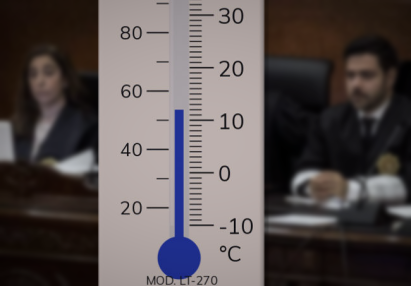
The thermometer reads 12 °C
